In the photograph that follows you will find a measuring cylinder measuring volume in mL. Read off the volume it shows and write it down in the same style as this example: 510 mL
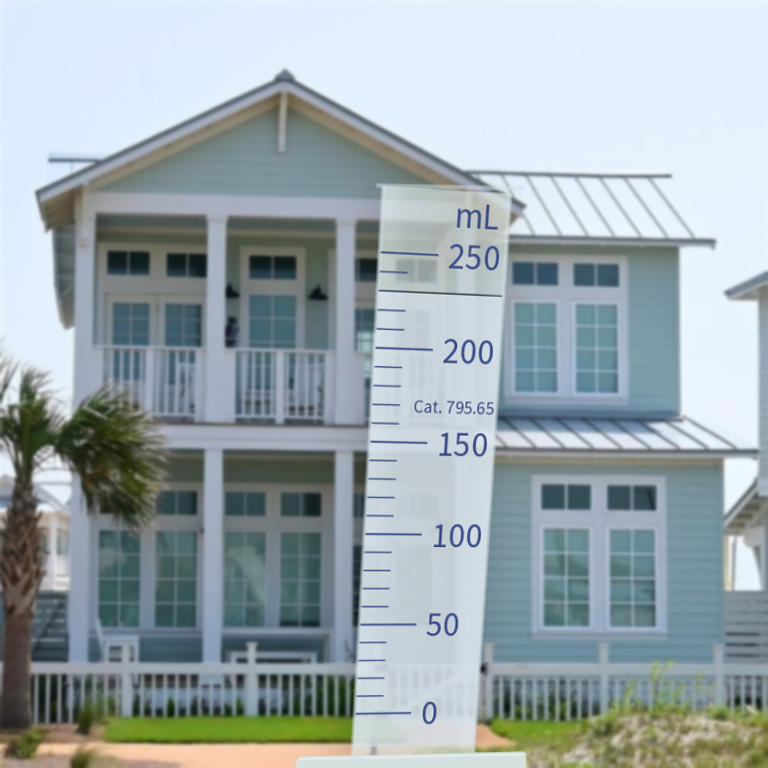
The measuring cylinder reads 230 mL
